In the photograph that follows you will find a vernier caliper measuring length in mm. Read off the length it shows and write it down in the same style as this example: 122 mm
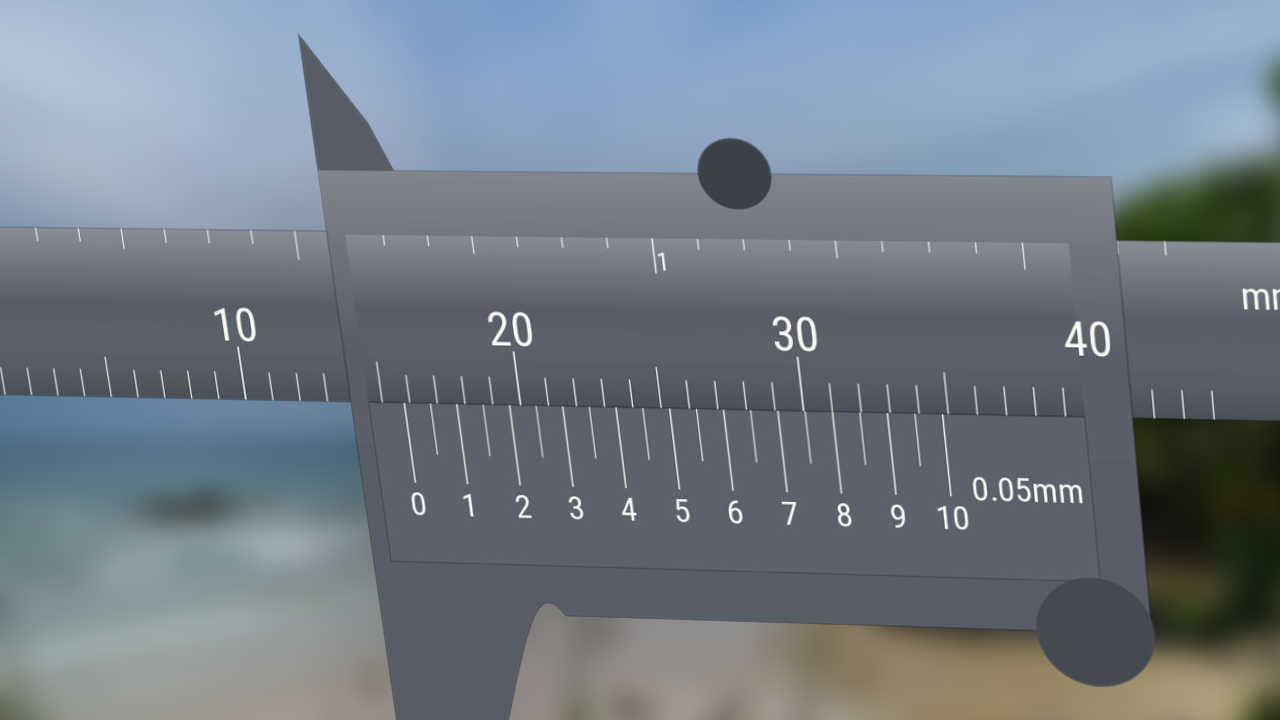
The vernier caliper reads 15.80 mm
